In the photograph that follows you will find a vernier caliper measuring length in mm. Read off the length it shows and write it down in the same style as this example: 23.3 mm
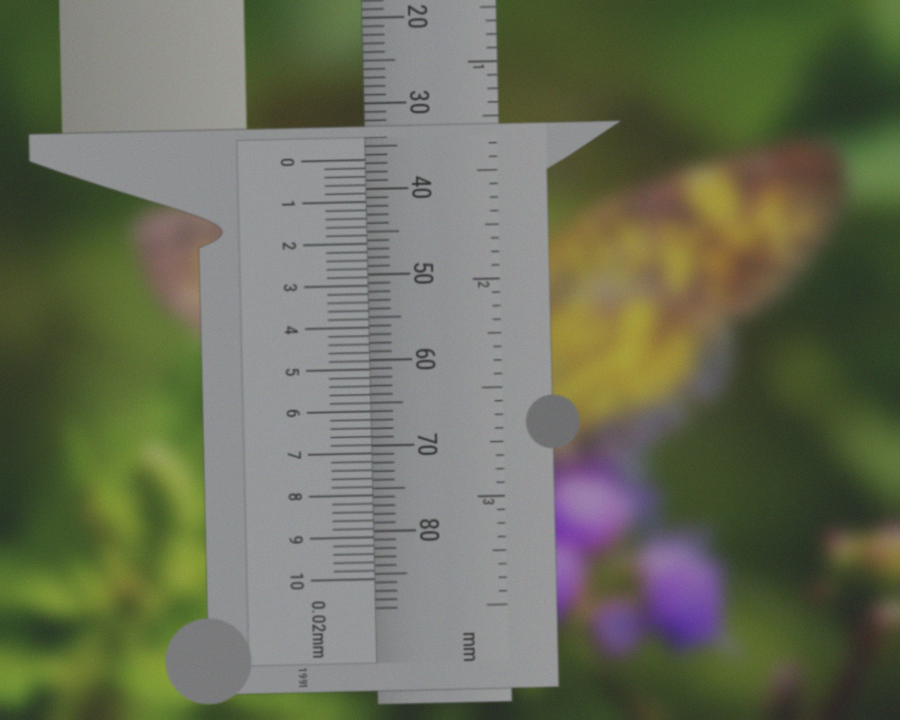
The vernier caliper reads 36.6 mm
